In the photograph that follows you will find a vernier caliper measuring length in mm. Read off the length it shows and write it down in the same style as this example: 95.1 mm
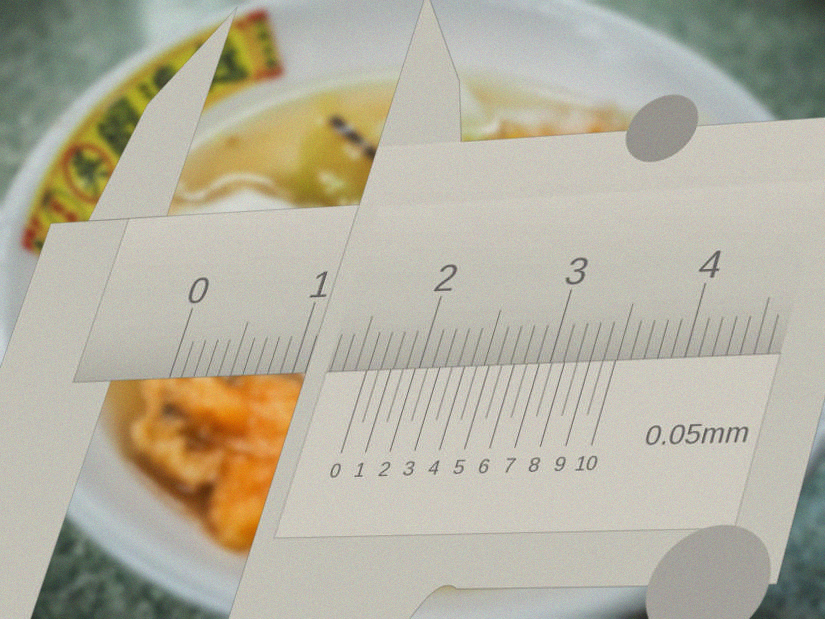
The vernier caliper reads 15.9 mm
